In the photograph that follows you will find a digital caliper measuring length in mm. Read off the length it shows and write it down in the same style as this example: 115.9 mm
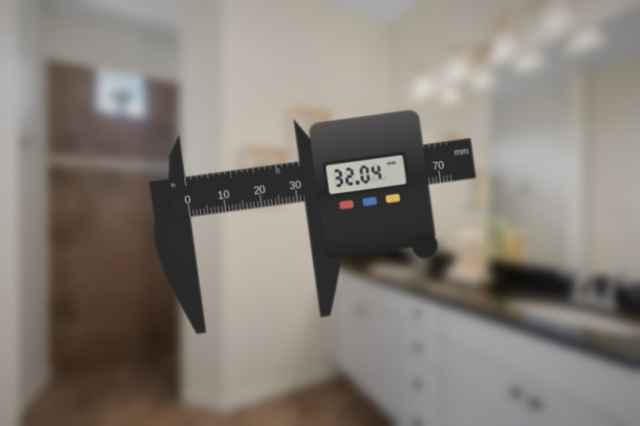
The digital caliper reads 32.04 mm
